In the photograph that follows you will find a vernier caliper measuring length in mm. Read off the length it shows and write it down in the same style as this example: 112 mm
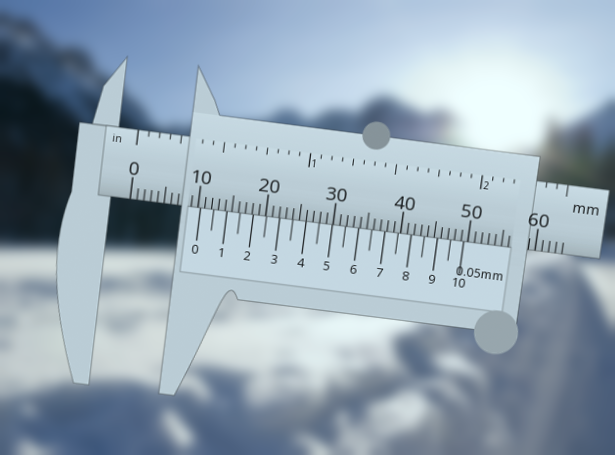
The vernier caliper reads 10.4 mm
